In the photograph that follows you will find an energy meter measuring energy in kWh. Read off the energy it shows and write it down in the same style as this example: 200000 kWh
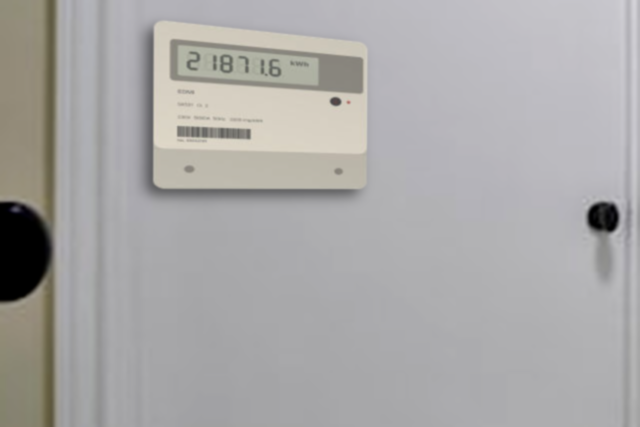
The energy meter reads 21871.6 kWh
